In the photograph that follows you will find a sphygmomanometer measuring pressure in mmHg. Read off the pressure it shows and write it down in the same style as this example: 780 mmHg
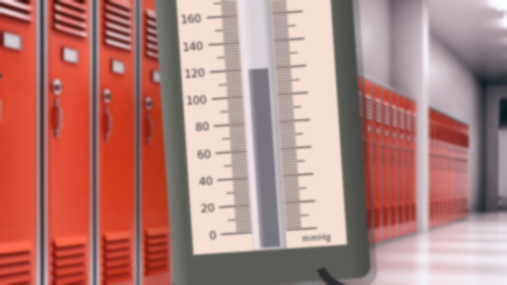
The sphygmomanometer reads 120 mmHg
